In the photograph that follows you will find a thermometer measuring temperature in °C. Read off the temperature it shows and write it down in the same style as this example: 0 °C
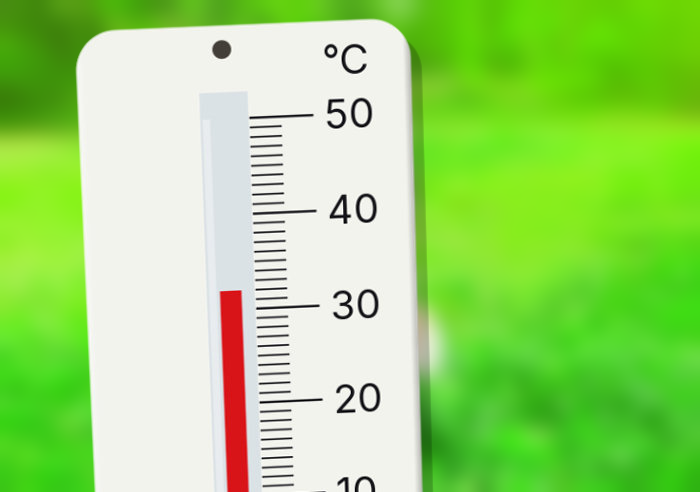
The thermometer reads 32 °C
